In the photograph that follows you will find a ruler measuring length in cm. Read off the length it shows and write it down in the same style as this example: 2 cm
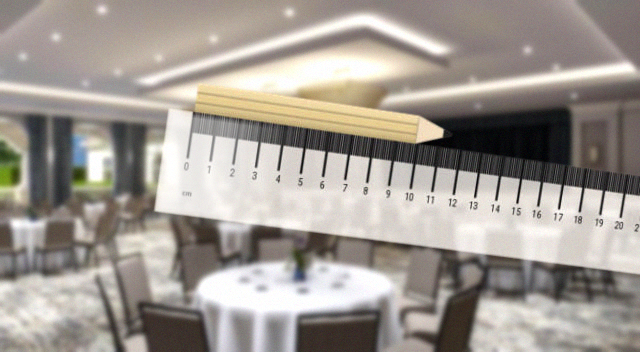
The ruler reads 11.5 cm
